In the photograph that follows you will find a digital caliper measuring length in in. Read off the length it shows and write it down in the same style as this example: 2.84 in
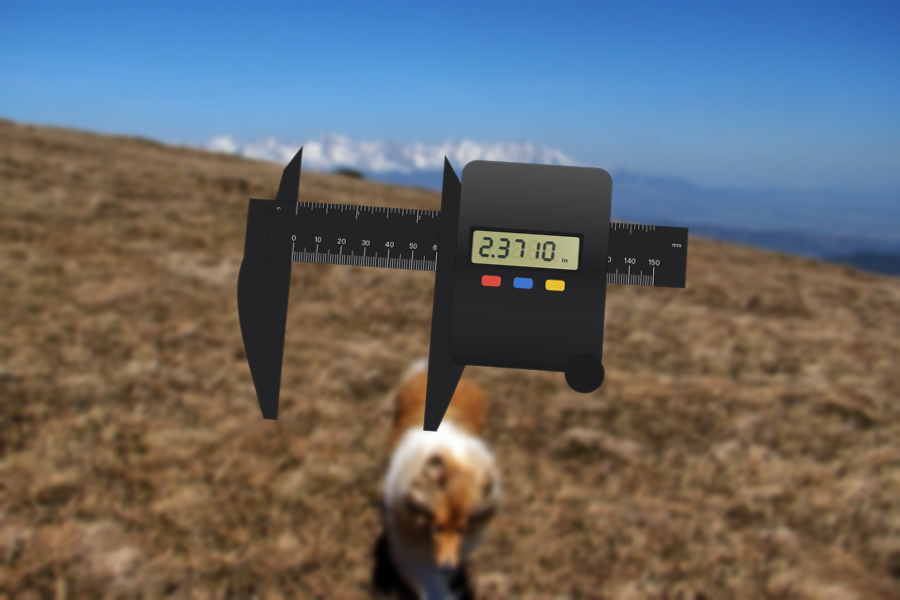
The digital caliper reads 2.3710 in
